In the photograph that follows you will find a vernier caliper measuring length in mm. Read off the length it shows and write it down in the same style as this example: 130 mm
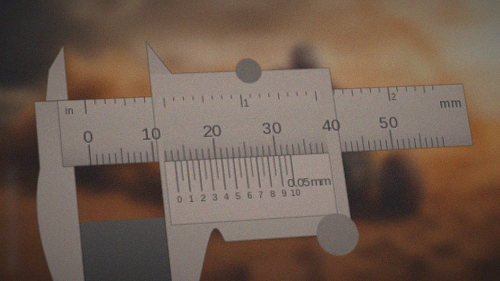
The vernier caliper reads 13.4 mm
